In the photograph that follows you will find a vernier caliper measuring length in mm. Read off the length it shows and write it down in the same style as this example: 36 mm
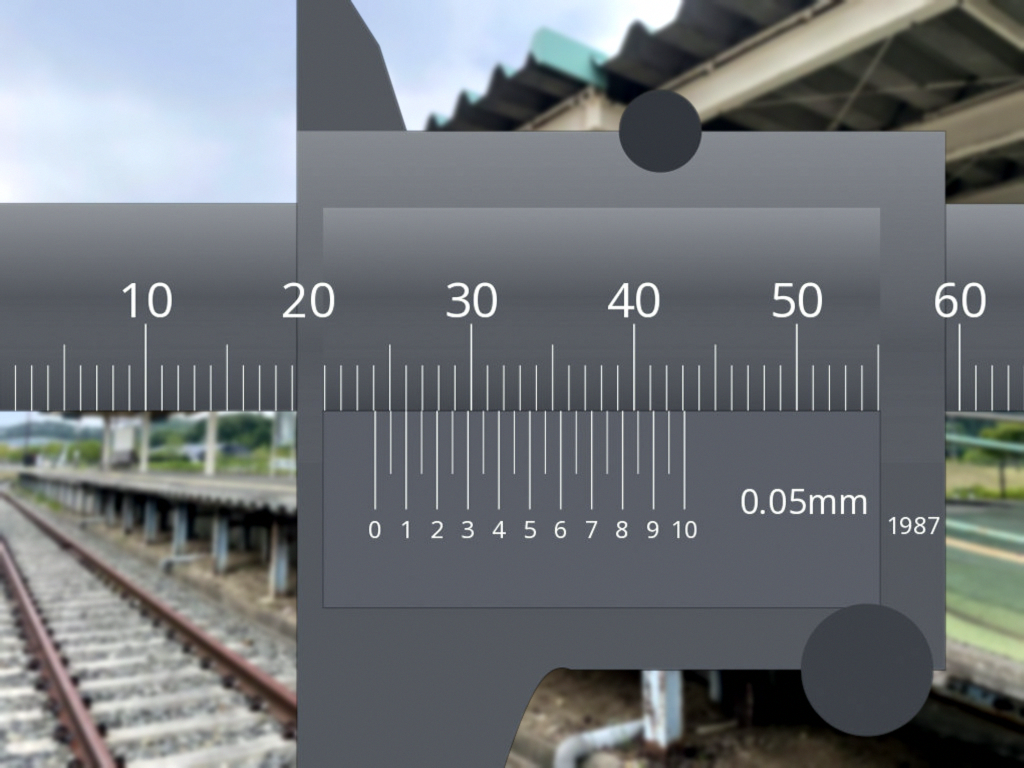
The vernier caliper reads 24.1 mm
